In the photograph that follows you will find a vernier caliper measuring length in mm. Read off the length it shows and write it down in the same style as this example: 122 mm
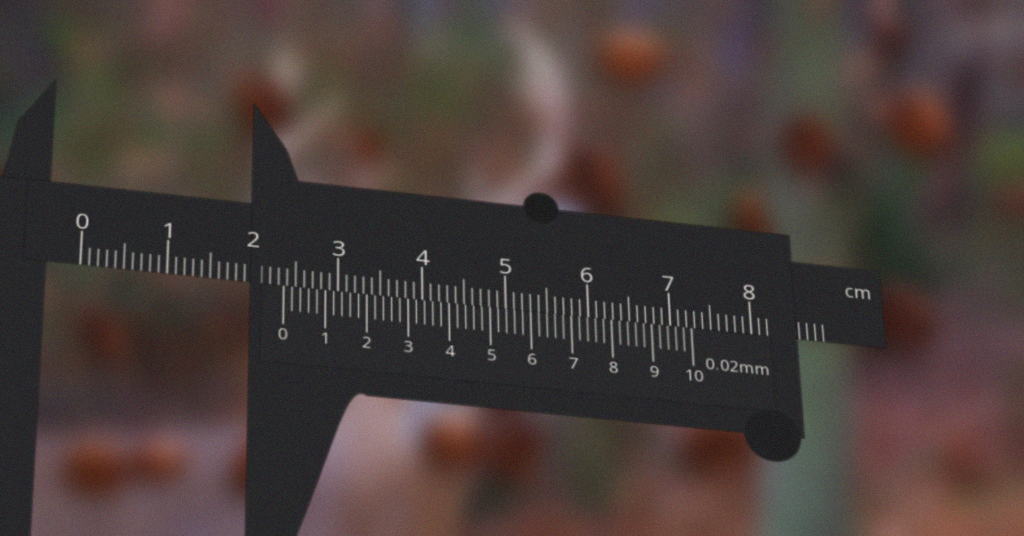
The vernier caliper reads 23.6 mm
